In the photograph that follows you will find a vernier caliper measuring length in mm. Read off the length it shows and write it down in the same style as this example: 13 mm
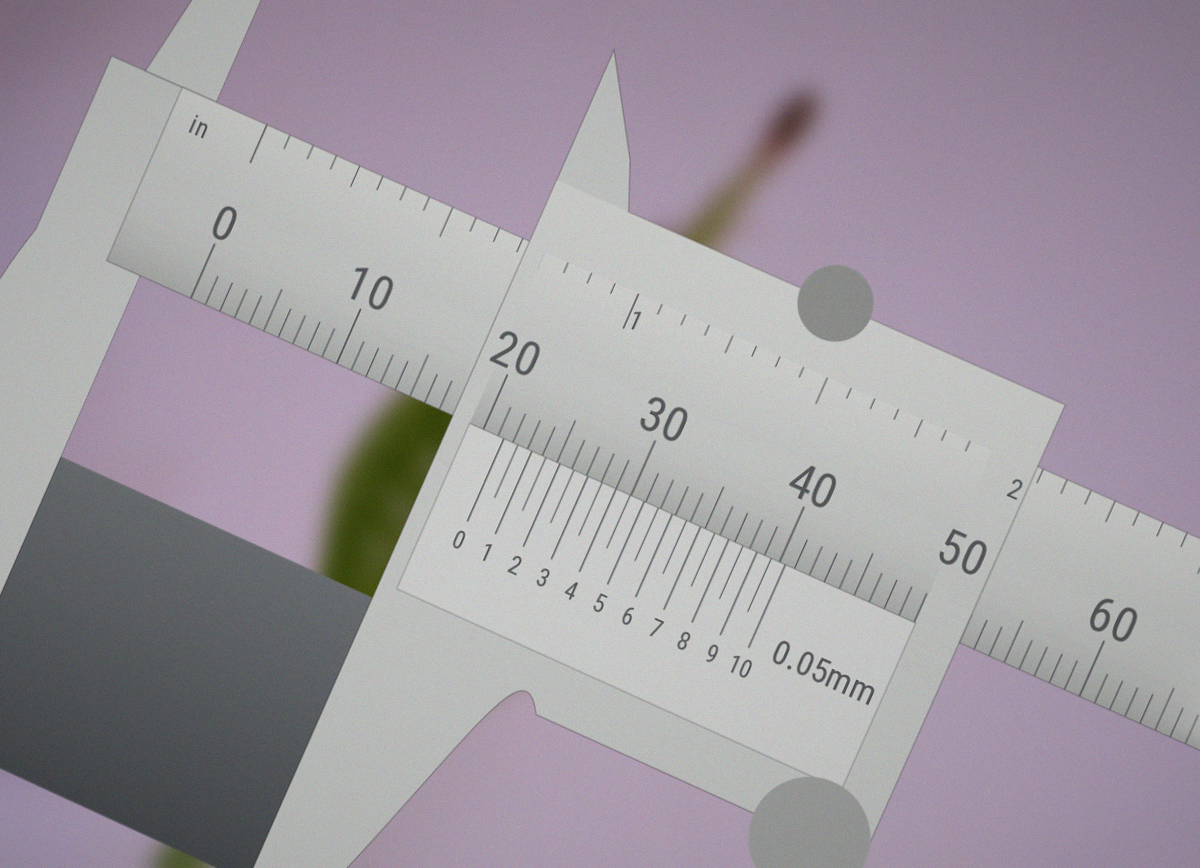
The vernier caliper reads 21.4 mm
